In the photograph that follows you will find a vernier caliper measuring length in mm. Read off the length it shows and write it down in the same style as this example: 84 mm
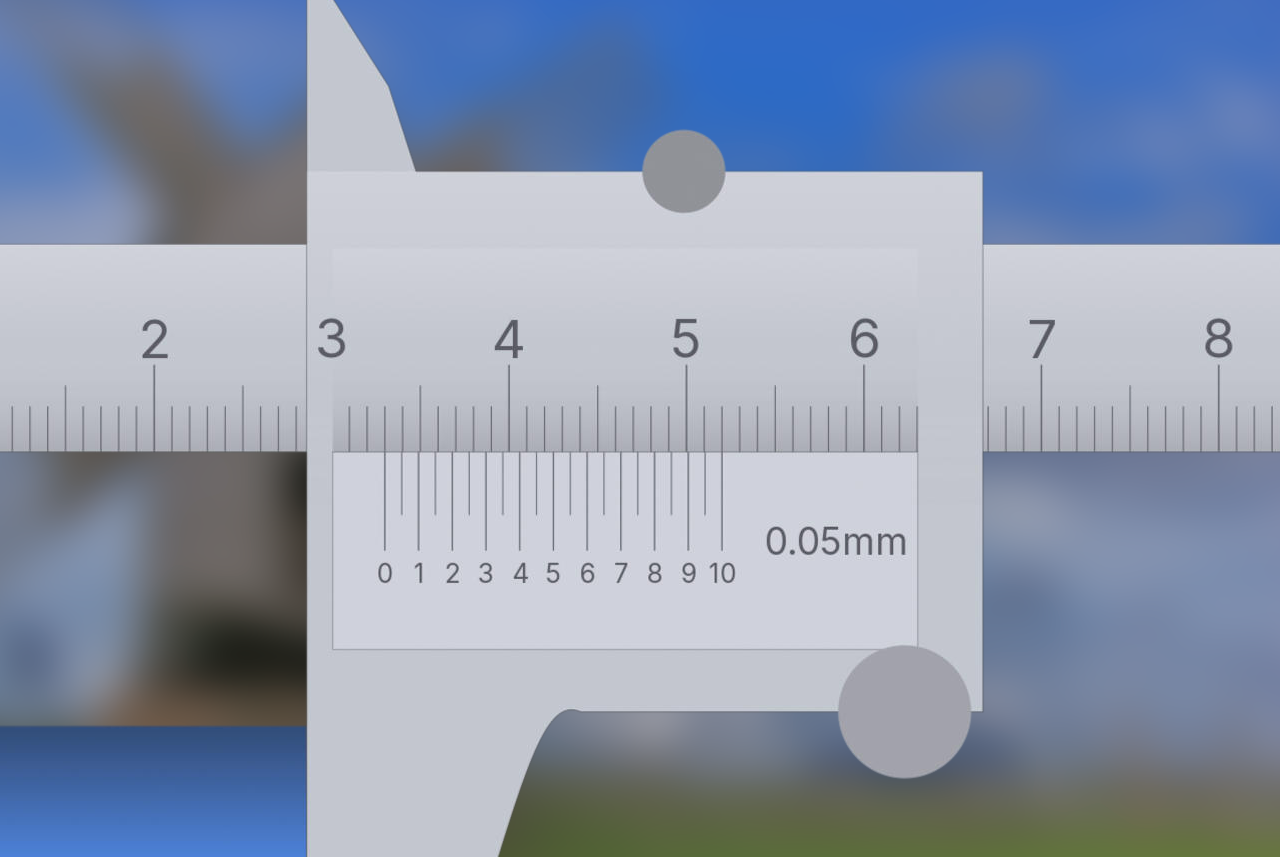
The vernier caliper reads 33.0 mm
